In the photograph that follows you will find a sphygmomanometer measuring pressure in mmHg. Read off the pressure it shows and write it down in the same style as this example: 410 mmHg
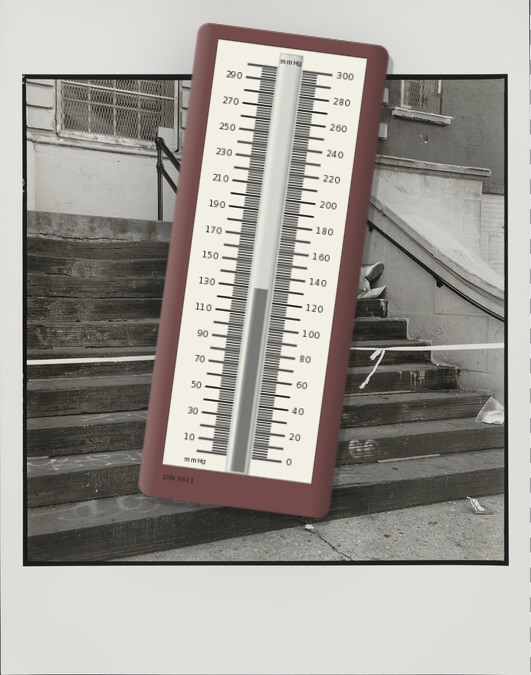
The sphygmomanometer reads 130 mmHg
